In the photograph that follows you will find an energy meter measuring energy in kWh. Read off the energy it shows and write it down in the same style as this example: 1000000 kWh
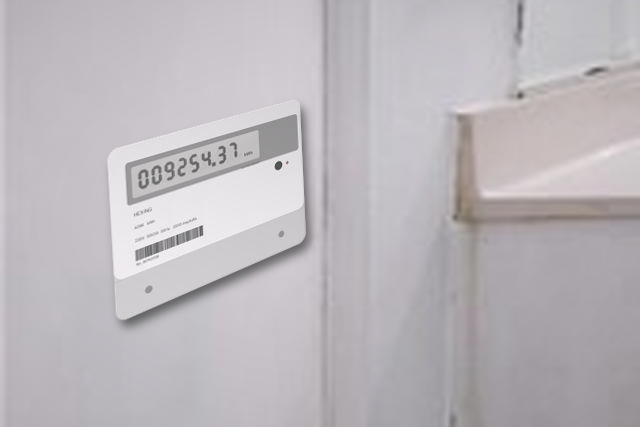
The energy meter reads 9254.37 kWh
